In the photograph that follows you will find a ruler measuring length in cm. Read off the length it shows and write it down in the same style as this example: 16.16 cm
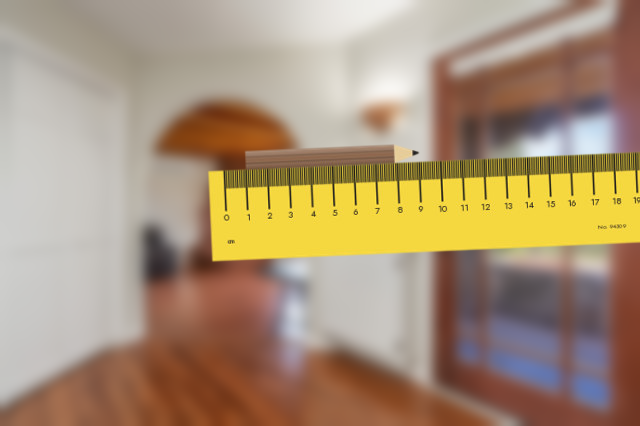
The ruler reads 8 cm
